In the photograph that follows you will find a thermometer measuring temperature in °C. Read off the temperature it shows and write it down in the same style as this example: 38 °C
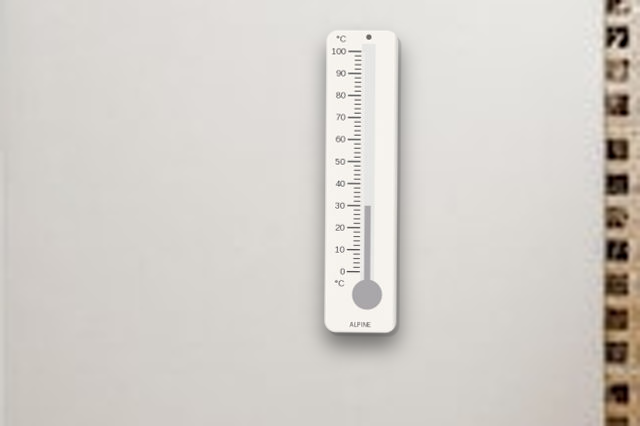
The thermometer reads 30 °C
